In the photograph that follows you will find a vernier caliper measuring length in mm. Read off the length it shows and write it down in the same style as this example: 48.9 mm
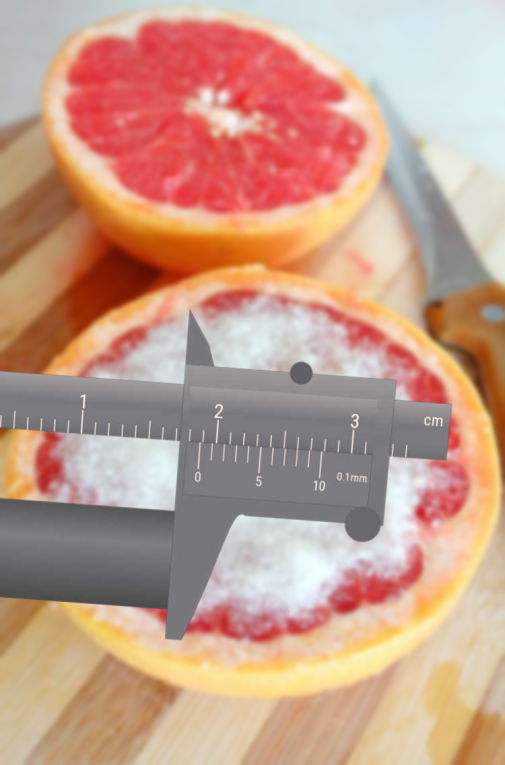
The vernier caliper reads 18.8 mm
